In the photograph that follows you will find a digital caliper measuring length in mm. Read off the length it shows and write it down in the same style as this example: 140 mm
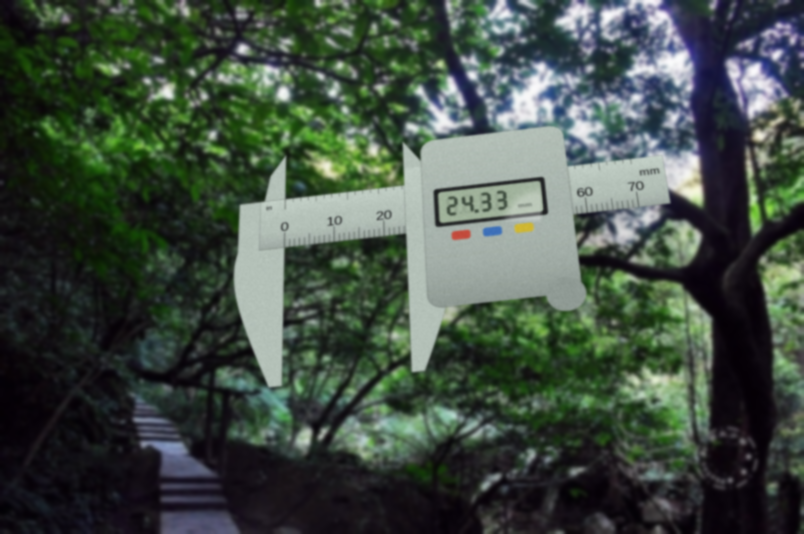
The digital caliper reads 24.33 mm
